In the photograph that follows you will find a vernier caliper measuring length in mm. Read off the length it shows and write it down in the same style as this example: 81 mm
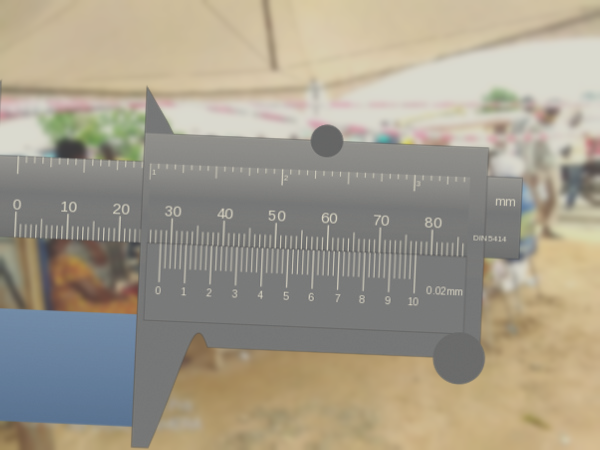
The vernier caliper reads 28.0 mm
